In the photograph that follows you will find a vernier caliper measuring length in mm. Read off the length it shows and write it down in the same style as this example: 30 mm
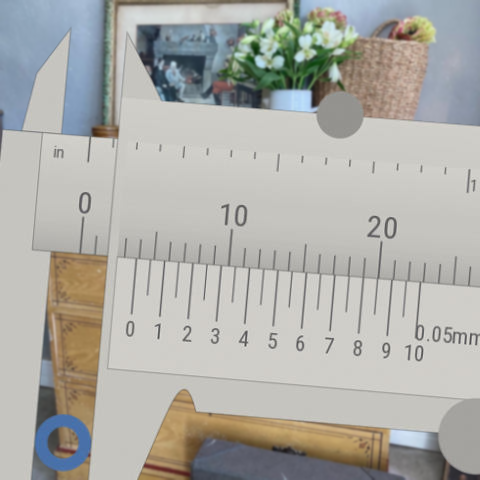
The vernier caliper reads 3.8 mm
